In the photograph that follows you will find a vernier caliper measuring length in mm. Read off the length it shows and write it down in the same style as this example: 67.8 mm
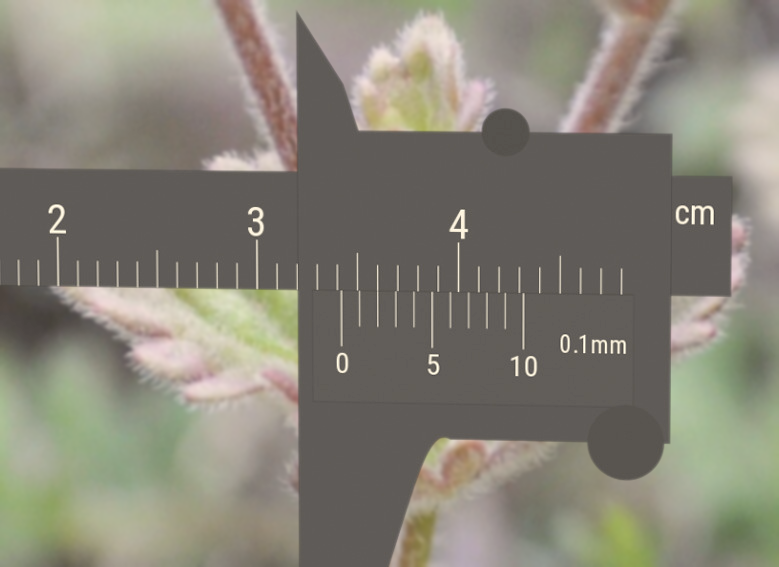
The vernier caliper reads 34.2 mm
